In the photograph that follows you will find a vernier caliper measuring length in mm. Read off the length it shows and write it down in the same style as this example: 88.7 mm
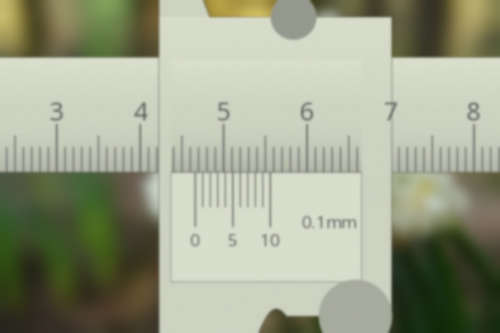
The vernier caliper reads 46.6 mm
